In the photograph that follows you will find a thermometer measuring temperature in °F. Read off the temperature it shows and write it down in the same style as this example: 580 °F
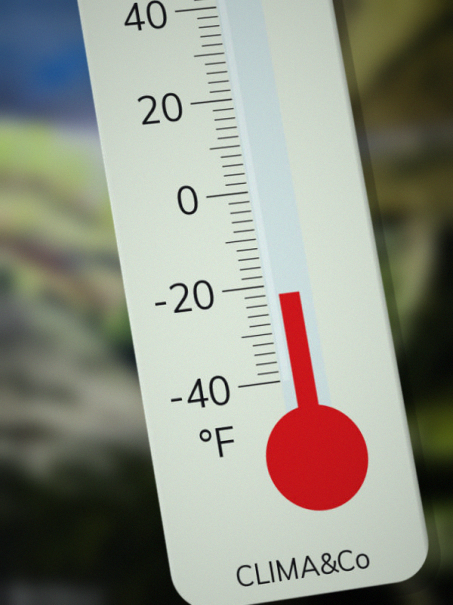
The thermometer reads -22 °F
